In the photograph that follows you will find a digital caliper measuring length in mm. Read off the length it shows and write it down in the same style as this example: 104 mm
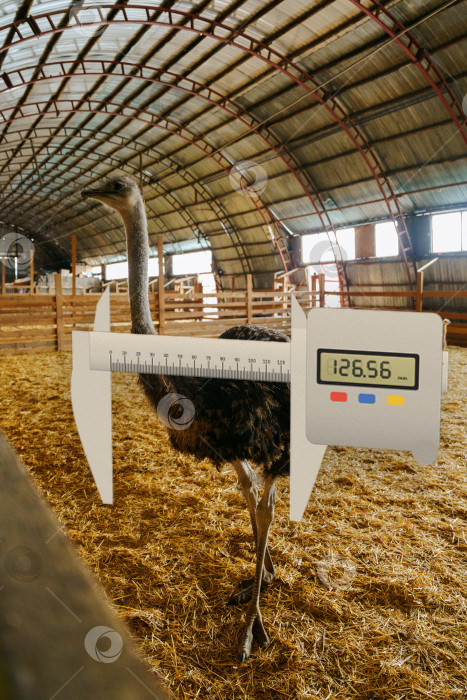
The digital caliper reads 126.56 mm
